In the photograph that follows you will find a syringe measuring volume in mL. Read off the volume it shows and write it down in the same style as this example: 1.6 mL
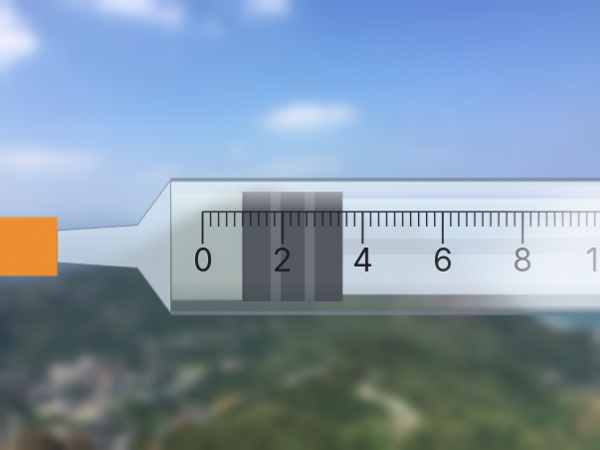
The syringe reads 1 mL
